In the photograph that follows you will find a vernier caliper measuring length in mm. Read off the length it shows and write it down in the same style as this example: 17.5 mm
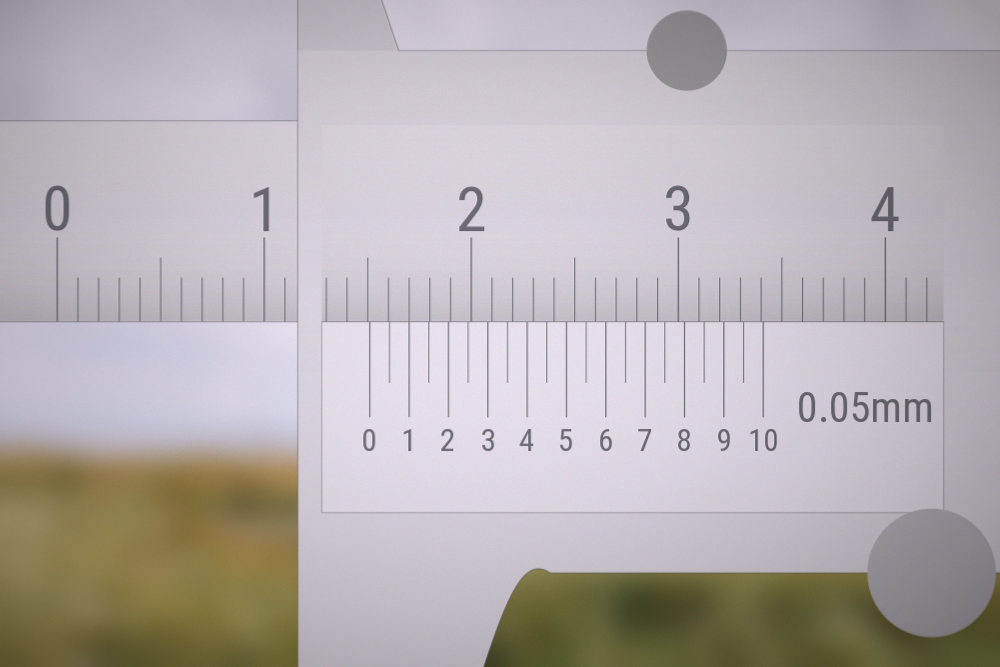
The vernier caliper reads 15.1 mm
